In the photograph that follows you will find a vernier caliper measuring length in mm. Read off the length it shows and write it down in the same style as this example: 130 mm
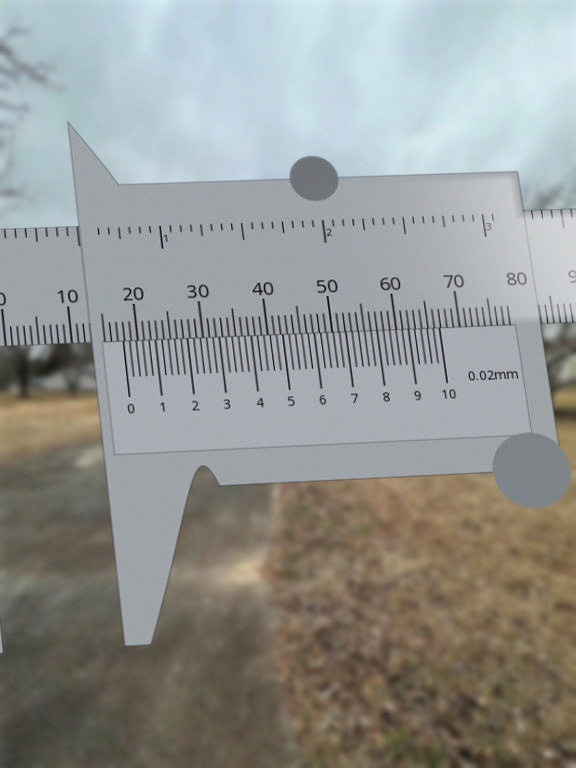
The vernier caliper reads 17.8 mm
